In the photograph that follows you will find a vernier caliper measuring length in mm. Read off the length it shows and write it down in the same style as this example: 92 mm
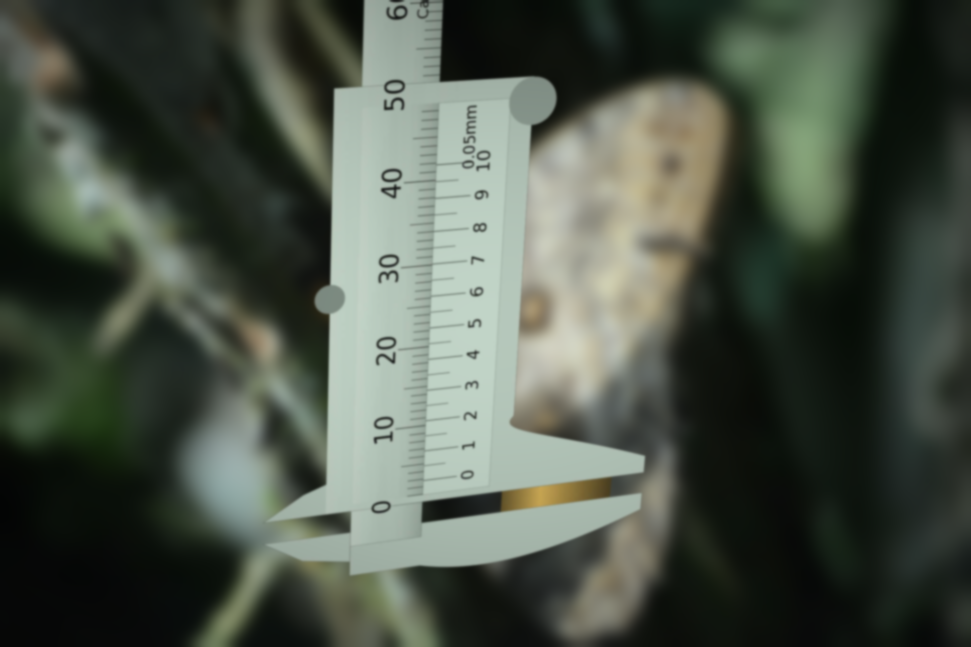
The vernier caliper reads 2.8 mm
